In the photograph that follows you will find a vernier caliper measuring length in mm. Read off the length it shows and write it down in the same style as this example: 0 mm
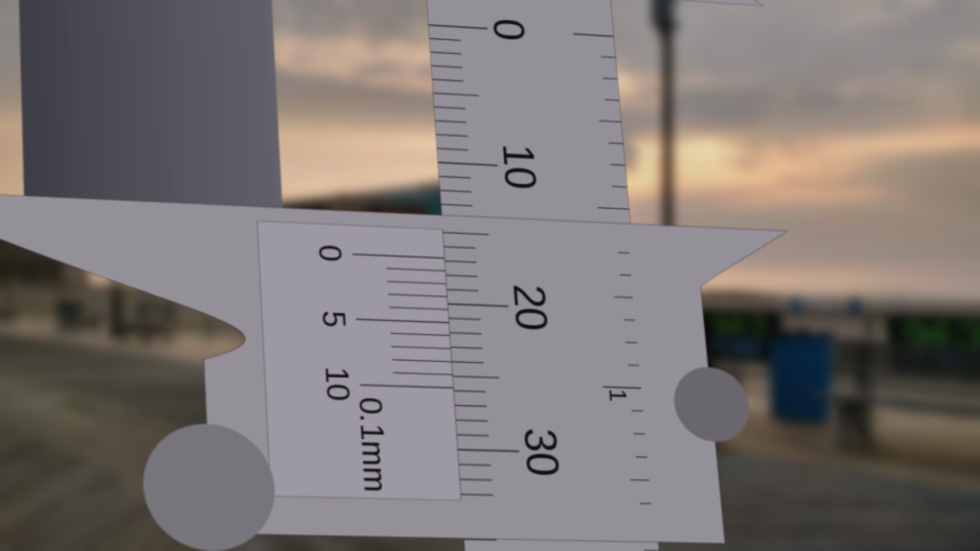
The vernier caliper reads 16.8 mm
